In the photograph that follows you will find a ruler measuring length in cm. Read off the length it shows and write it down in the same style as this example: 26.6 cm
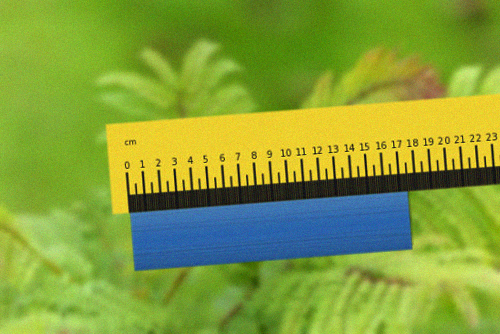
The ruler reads 17.5 cm
